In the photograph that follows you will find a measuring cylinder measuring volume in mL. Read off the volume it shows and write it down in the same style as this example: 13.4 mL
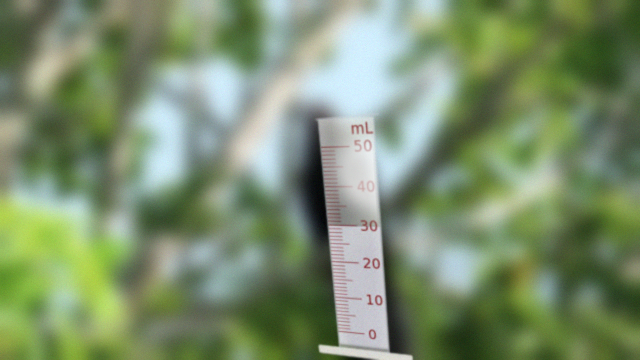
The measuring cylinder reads 30 mL
